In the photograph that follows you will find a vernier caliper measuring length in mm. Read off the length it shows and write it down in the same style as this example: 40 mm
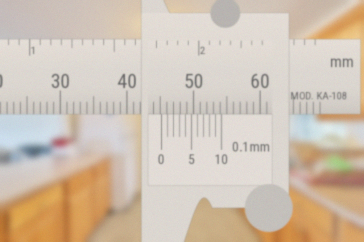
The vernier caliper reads 45.2 mm
